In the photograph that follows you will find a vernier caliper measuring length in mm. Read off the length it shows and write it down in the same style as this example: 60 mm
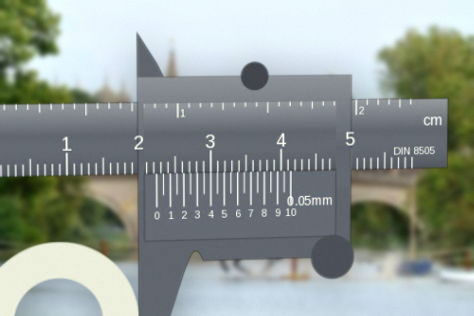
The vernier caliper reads 22.4 mm
